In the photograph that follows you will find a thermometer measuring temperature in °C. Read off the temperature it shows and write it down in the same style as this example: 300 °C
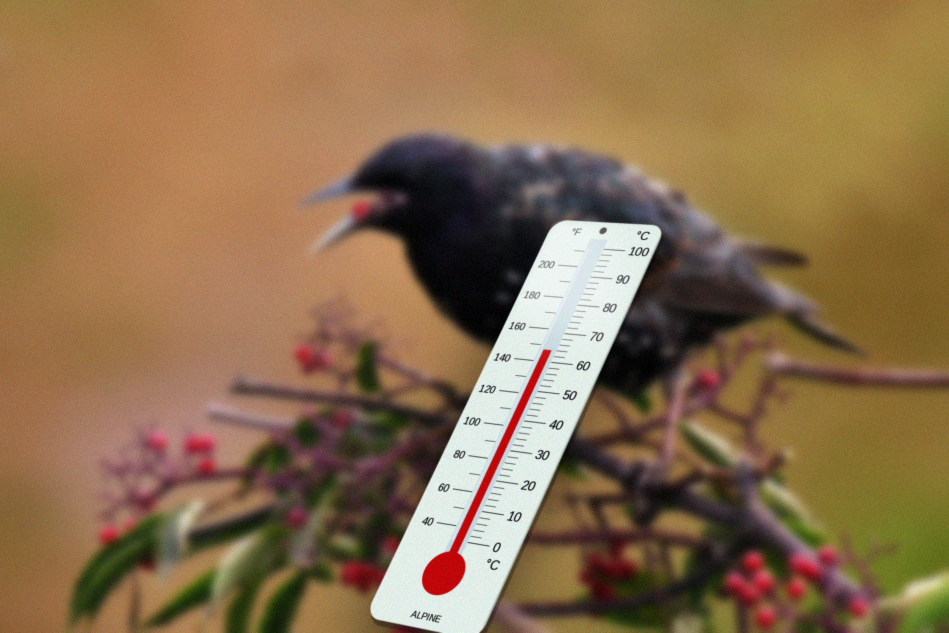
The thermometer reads 64 °C
